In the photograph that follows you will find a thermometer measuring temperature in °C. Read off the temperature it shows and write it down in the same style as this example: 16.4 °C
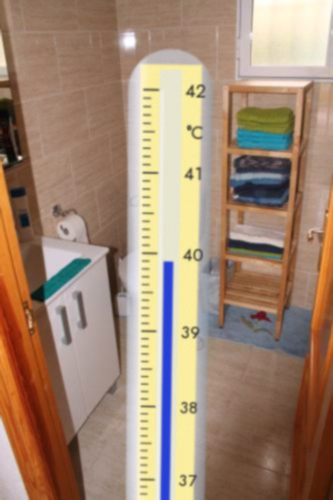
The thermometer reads 39.9 °C
